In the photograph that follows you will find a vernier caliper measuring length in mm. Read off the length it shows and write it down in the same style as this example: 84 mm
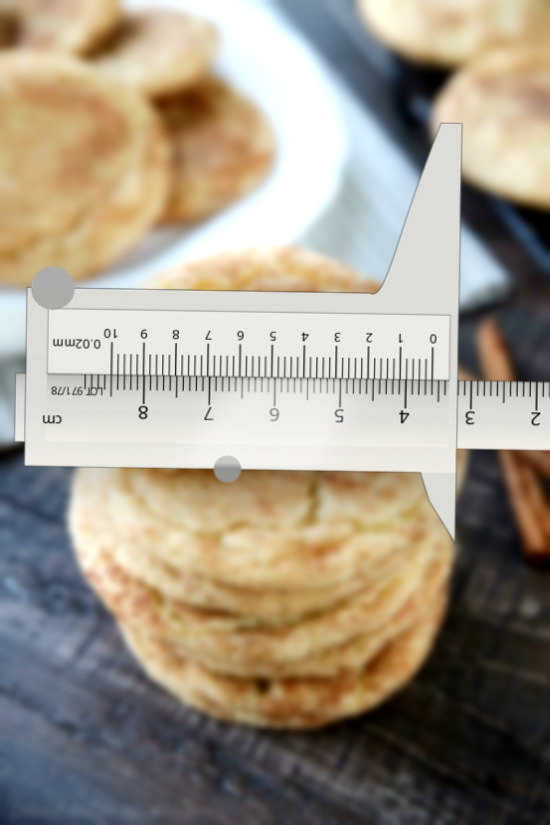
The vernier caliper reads 36.0 mm
